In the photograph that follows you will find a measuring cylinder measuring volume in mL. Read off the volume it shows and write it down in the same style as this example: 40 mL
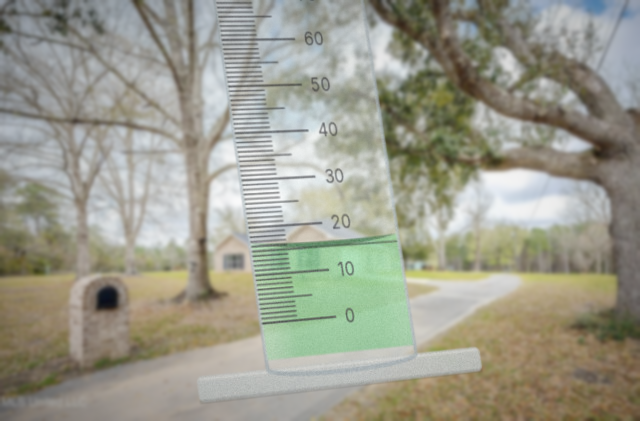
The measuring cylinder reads 15 mL
